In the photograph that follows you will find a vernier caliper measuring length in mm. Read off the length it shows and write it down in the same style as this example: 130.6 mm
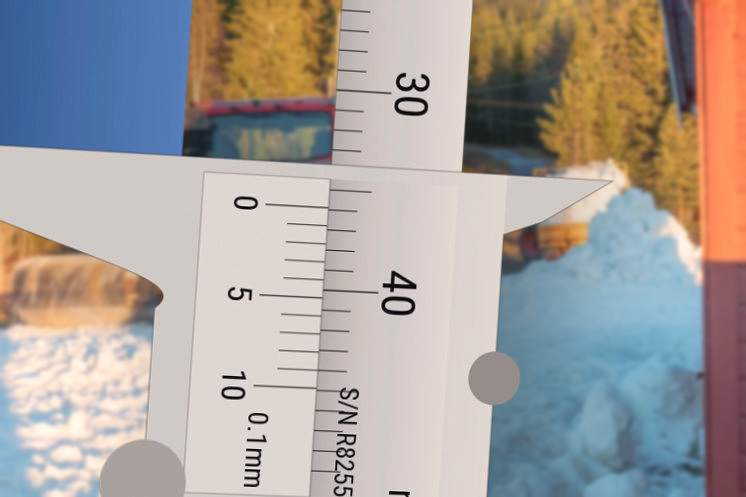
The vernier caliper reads 35.9 mm
